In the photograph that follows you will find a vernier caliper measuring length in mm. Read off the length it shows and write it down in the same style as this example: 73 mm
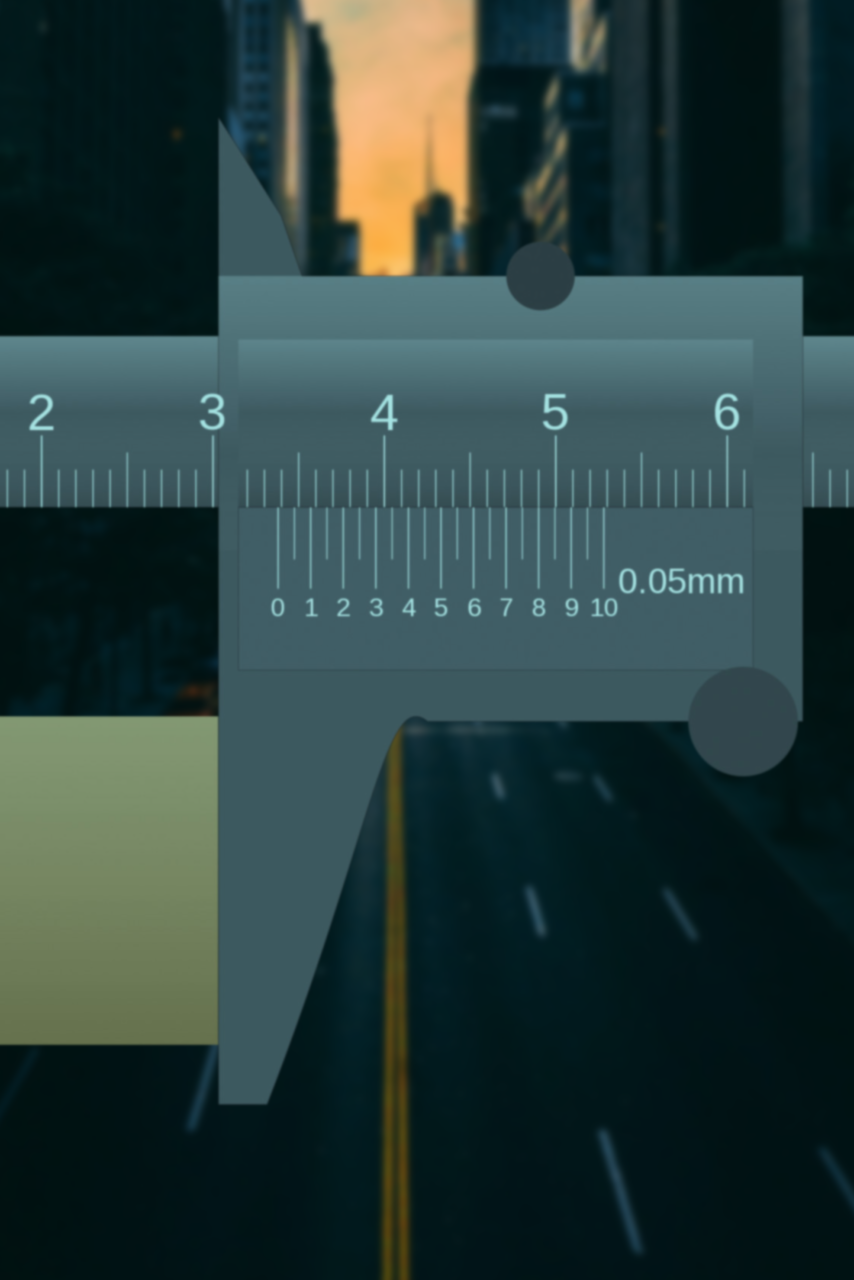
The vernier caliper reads 33.8 mm
